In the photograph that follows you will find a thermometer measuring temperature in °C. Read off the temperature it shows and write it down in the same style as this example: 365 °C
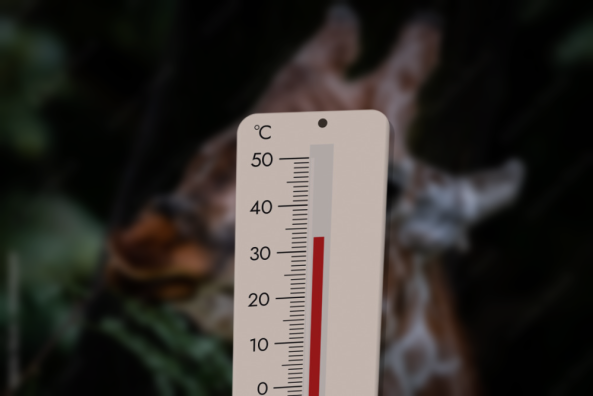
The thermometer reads 33 °C
